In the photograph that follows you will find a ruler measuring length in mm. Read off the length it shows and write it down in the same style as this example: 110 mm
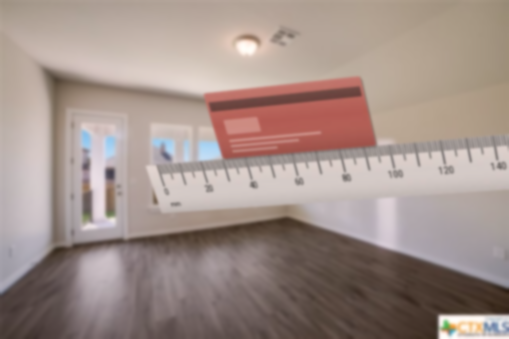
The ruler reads 65 mm
